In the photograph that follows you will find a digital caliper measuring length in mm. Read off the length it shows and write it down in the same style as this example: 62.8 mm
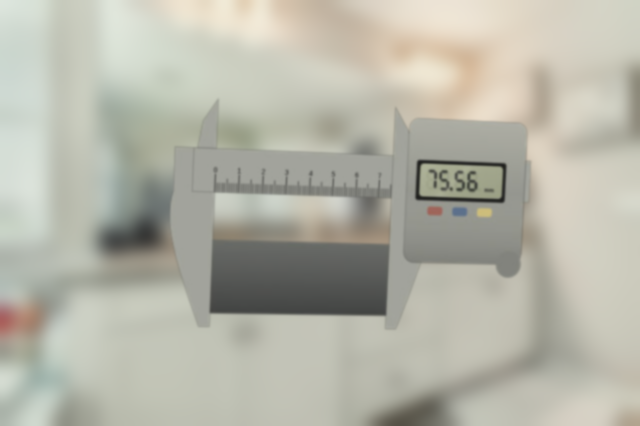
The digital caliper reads 75.56 mm
